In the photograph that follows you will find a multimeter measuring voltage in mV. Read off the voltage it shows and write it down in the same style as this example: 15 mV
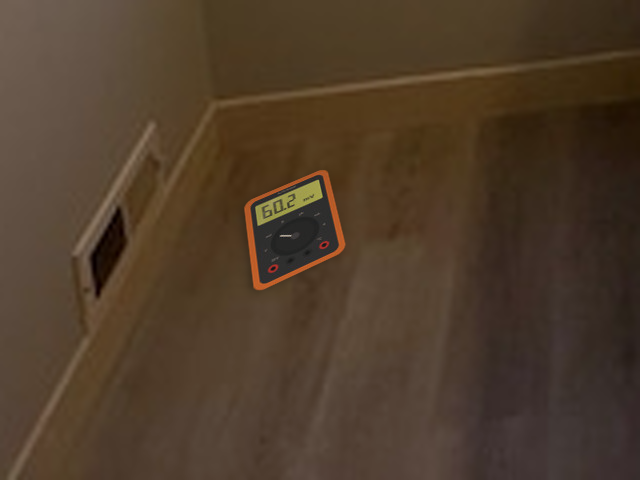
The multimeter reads 60.2 mV
